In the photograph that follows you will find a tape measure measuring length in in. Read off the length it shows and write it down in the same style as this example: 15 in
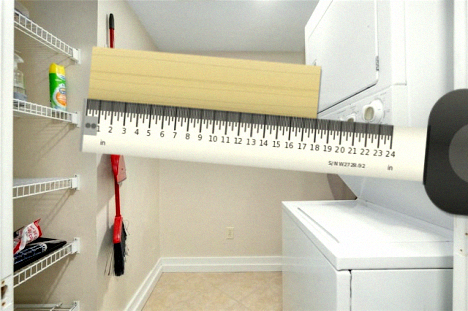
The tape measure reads 18 in
